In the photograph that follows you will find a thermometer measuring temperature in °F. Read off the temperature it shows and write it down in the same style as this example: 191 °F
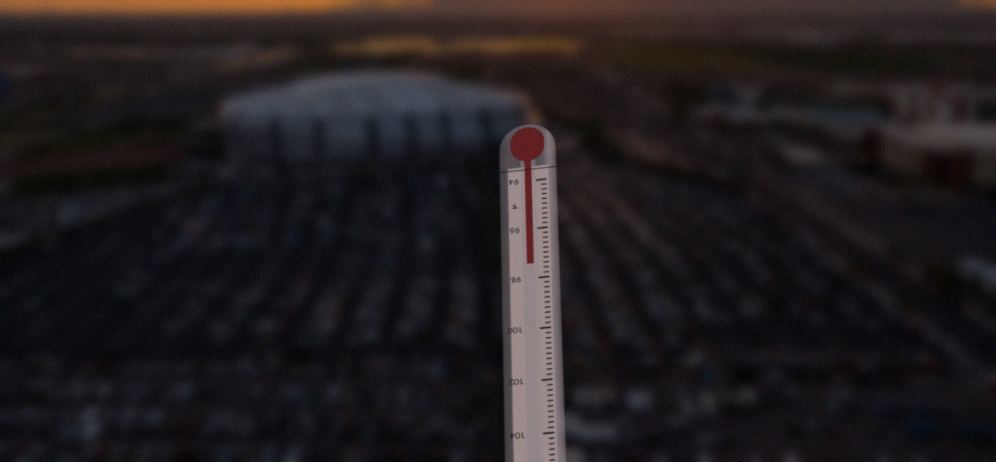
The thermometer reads 97.4 °F
